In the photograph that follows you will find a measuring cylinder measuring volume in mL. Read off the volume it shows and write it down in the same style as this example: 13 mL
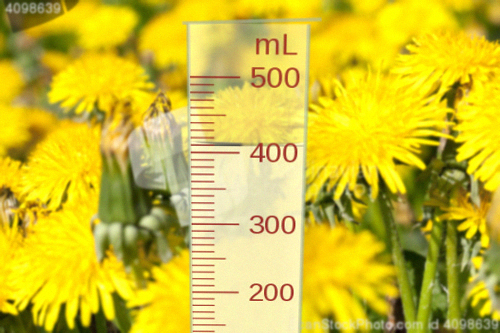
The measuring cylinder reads 410 mL
